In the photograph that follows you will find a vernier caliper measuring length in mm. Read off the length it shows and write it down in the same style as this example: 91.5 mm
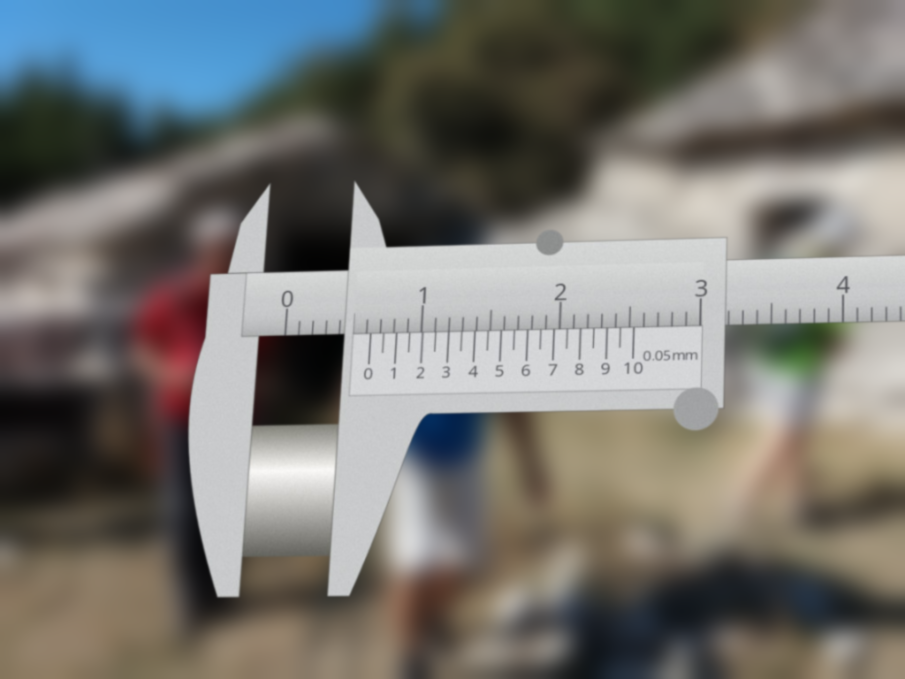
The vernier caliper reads 6.3 mm
